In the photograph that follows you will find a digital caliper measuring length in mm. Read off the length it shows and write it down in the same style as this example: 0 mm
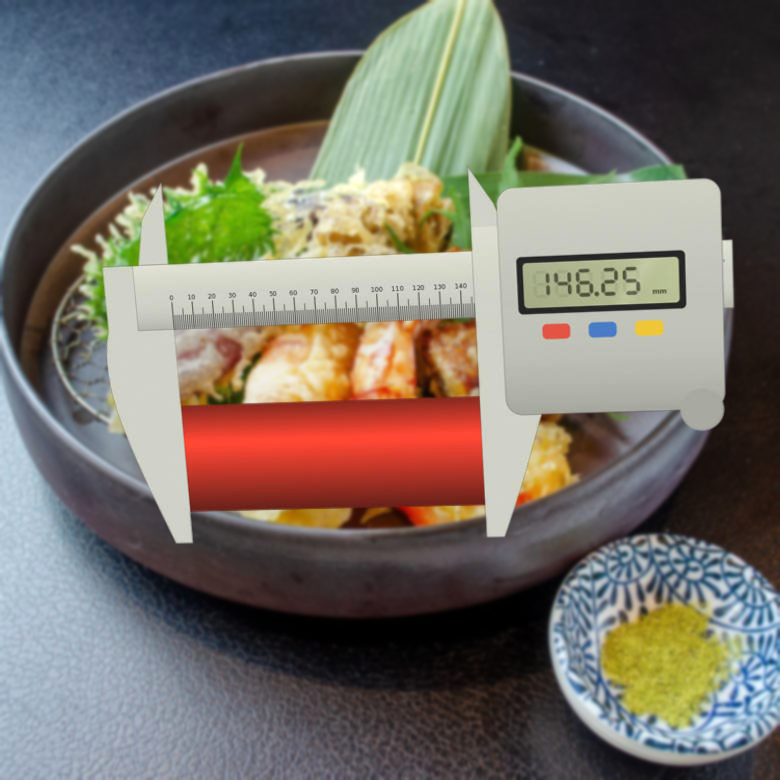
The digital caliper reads 146.25 mm
